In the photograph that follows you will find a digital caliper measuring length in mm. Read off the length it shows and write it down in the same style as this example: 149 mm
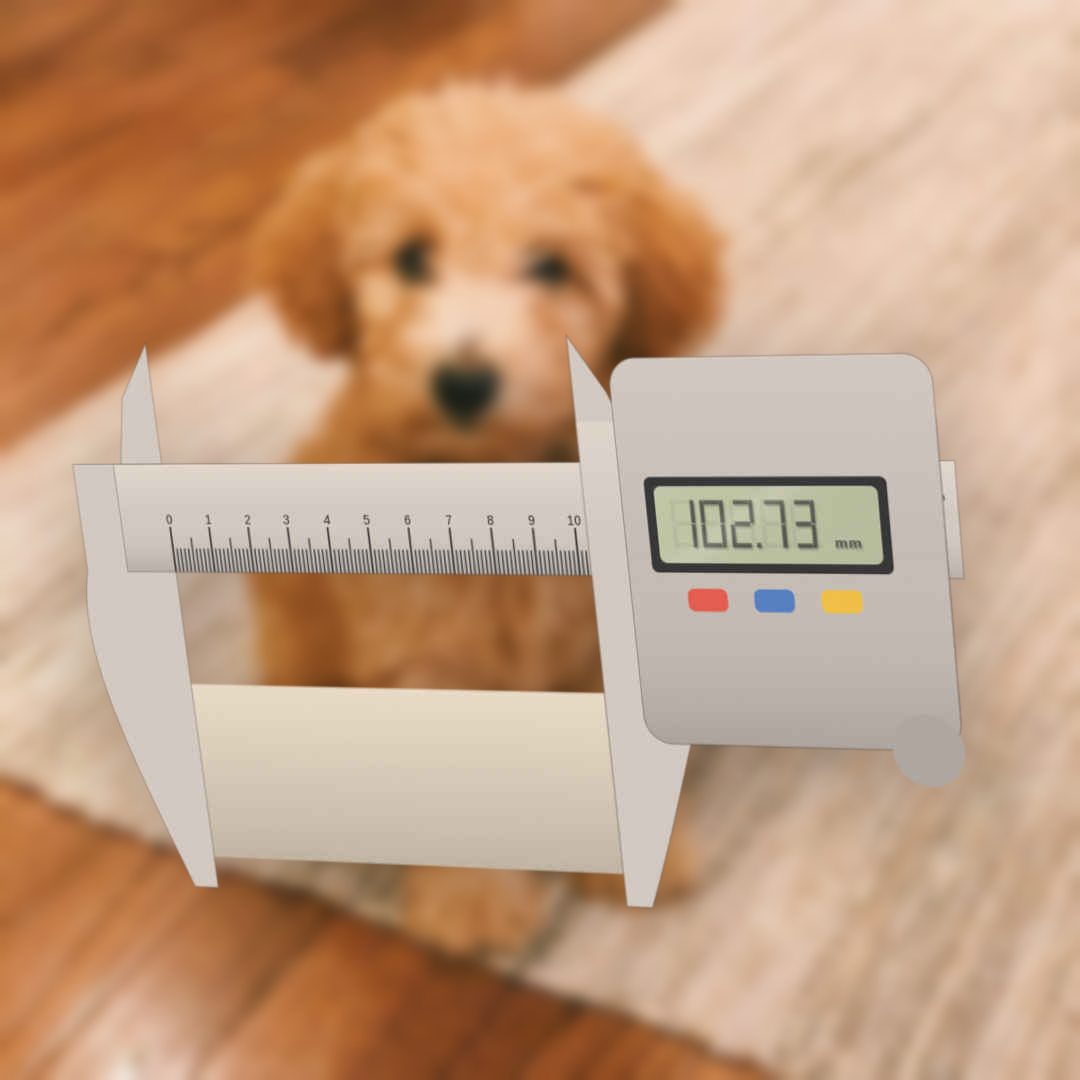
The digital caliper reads 102.73 mm
